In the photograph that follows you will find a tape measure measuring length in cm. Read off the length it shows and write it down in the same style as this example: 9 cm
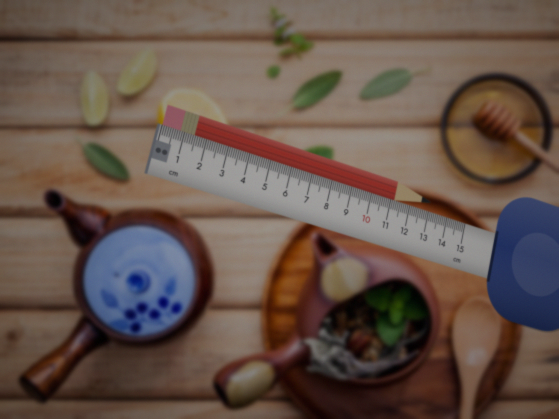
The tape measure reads 13 cm
